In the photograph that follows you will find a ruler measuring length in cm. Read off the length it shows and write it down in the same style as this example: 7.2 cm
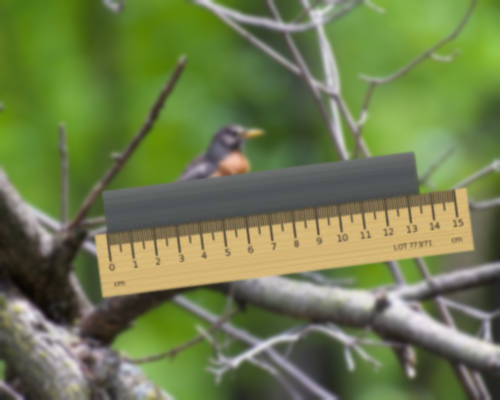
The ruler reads 13.5 cm
